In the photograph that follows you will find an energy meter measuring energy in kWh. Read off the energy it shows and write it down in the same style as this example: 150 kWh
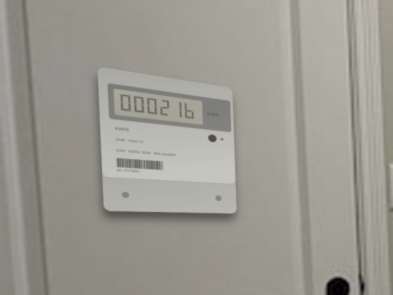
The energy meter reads 216 kWh
